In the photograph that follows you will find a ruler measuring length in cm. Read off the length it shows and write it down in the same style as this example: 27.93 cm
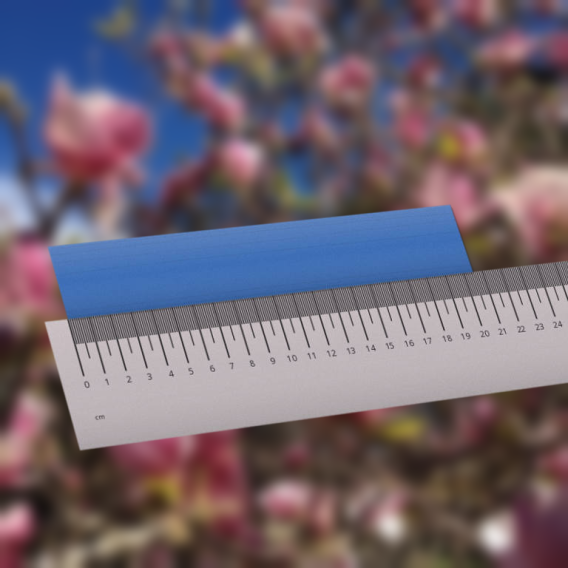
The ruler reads 20.5 cm
